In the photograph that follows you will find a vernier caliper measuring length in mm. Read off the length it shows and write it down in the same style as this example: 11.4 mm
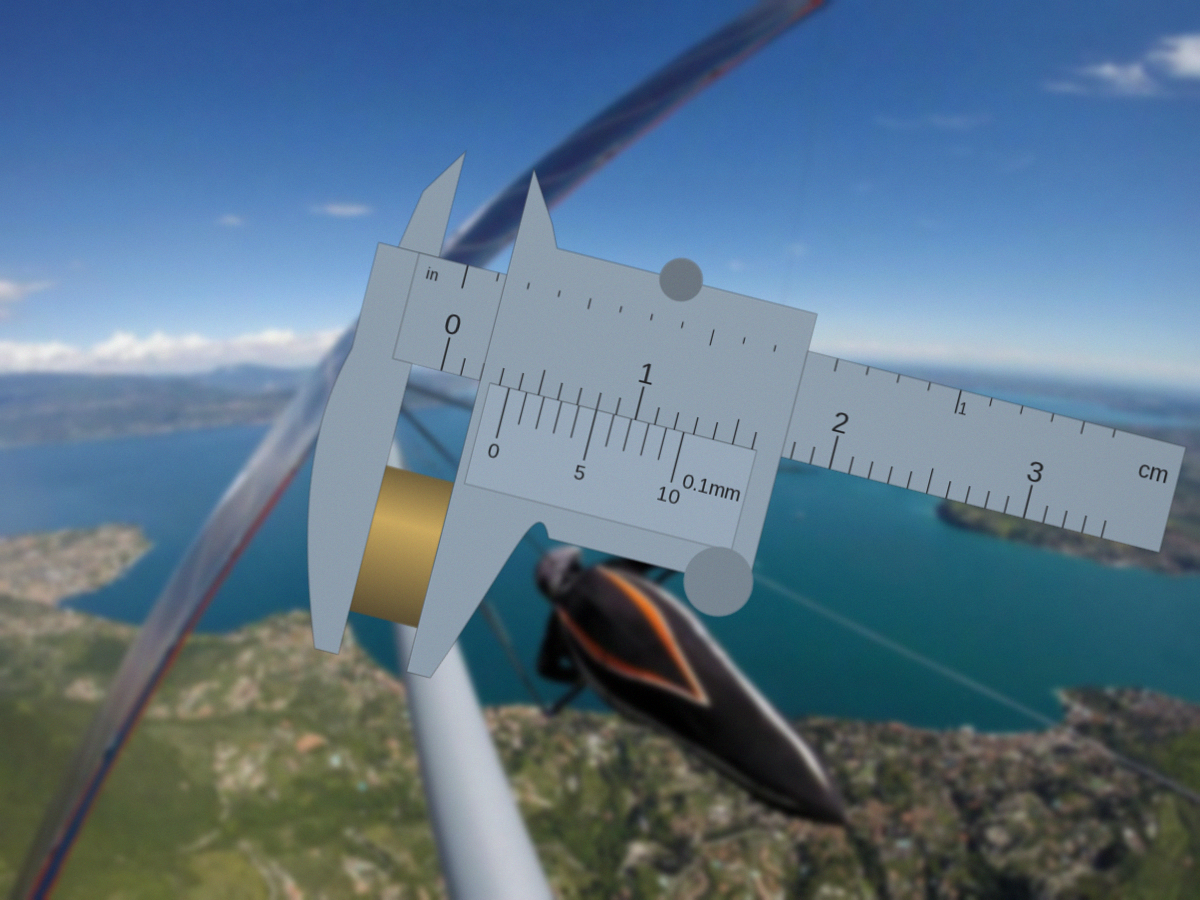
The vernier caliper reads 3.5 mm
